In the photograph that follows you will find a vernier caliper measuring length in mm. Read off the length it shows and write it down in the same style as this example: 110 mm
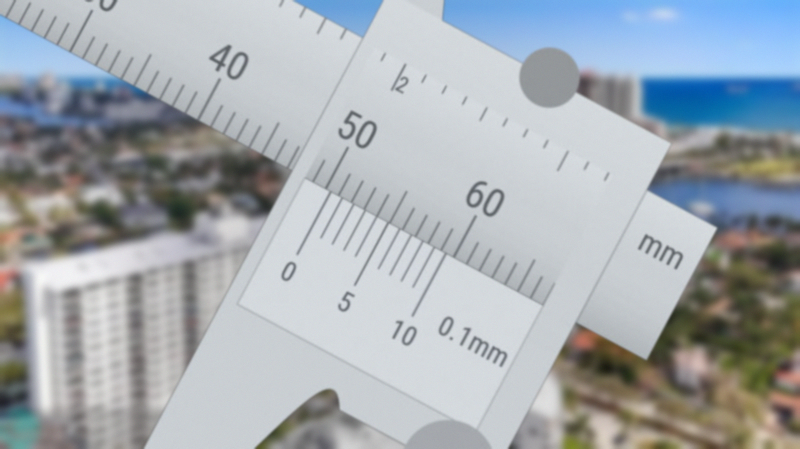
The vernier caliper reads 50.4 mm
